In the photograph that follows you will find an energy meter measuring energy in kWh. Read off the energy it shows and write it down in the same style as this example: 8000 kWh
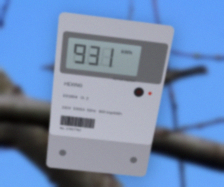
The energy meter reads 931 kWh
